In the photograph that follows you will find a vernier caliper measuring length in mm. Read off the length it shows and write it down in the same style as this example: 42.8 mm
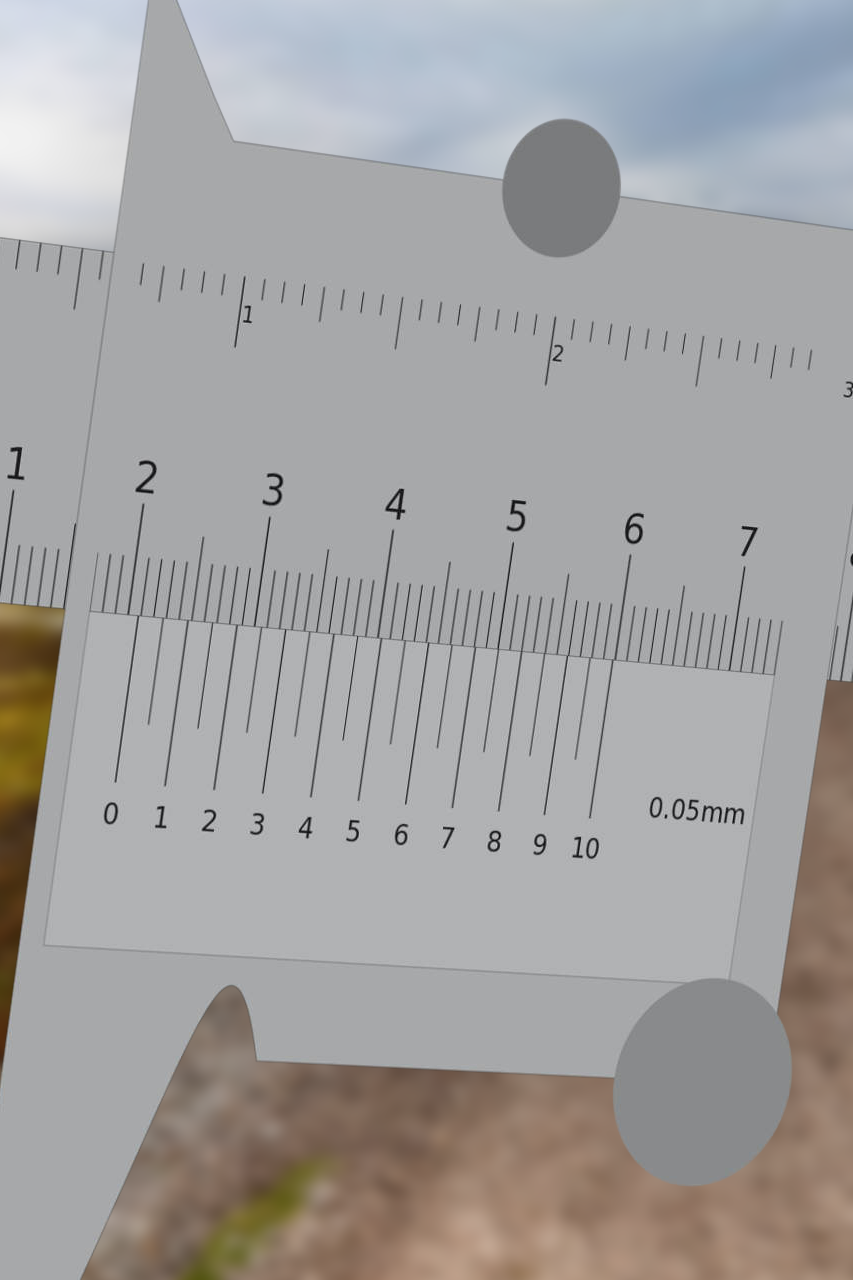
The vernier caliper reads 20.8 mm
